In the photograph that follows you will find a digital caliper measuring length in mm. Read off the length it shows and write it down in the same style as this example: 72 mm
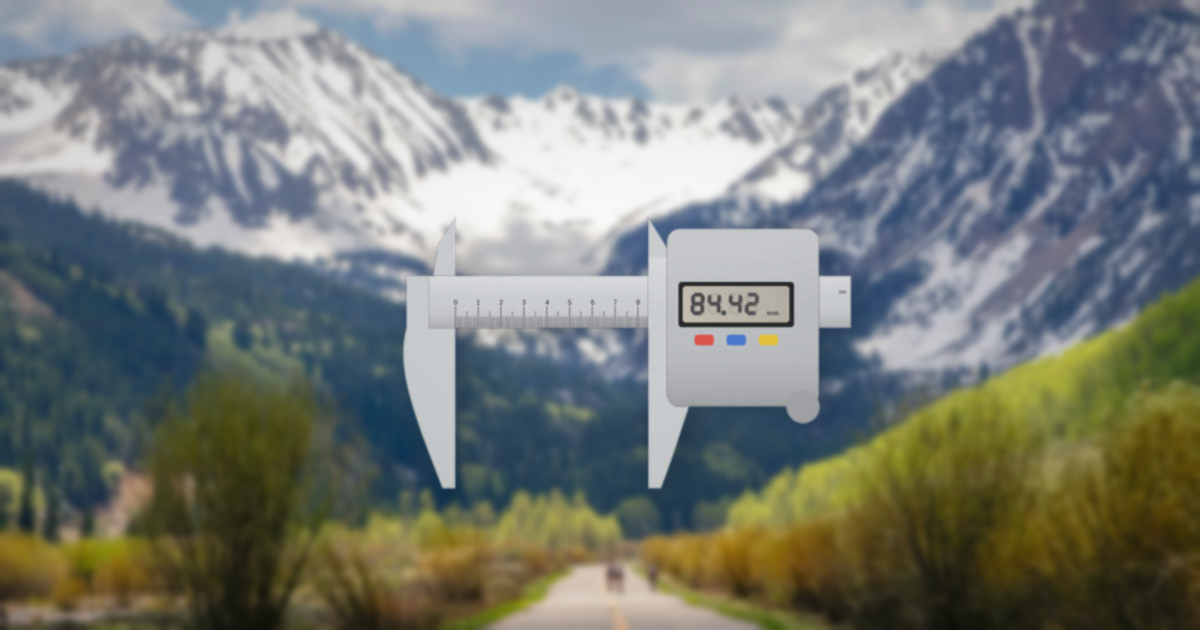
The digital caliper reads 84.42 mm
